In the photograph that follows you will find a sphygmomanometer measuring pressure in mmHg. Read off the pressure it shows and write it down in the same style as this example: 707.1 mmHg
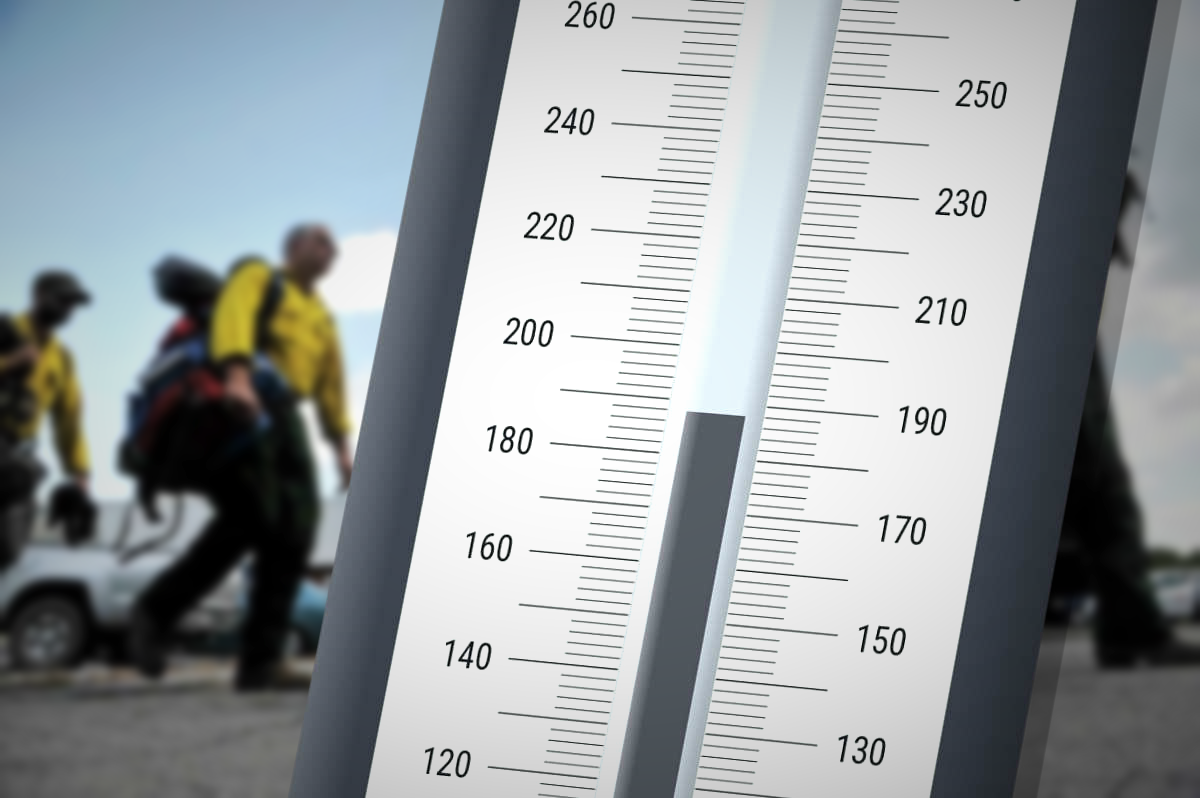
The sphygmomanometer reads 188 mmHg
